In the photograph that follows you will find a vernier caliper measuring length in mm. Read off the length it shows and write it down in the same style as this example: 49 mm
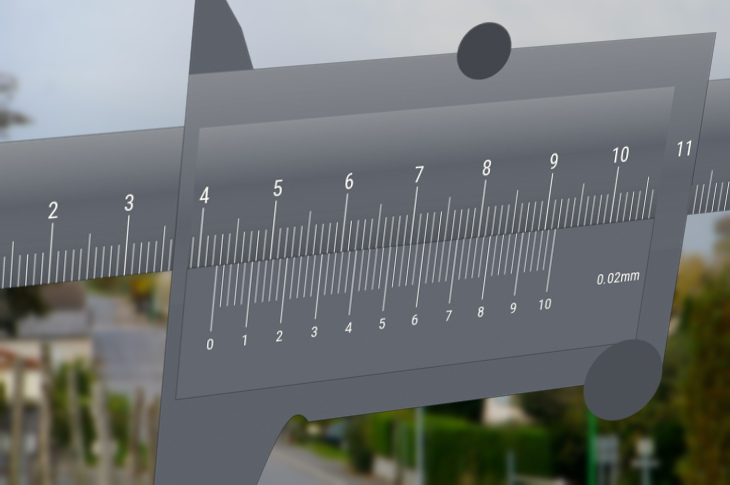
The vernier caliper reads 42.6 mm
